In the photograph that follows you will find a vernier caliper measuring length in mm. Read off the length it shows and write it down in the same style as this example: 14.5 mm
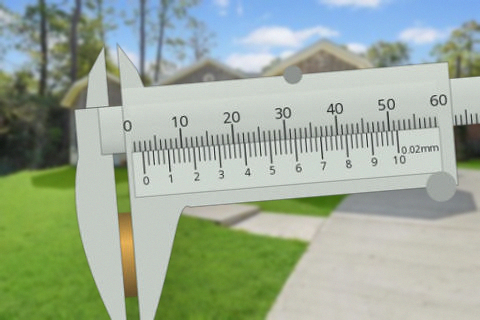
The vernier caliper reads 2.5 mm
